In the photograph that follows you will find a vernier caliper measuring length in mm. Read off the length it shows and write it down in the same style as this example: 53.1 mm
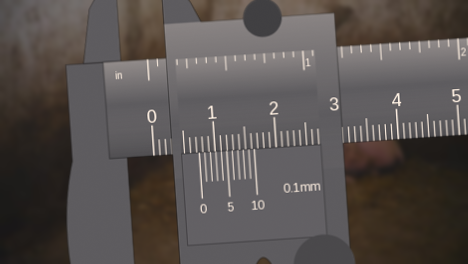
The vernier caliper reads 7.4 mm
